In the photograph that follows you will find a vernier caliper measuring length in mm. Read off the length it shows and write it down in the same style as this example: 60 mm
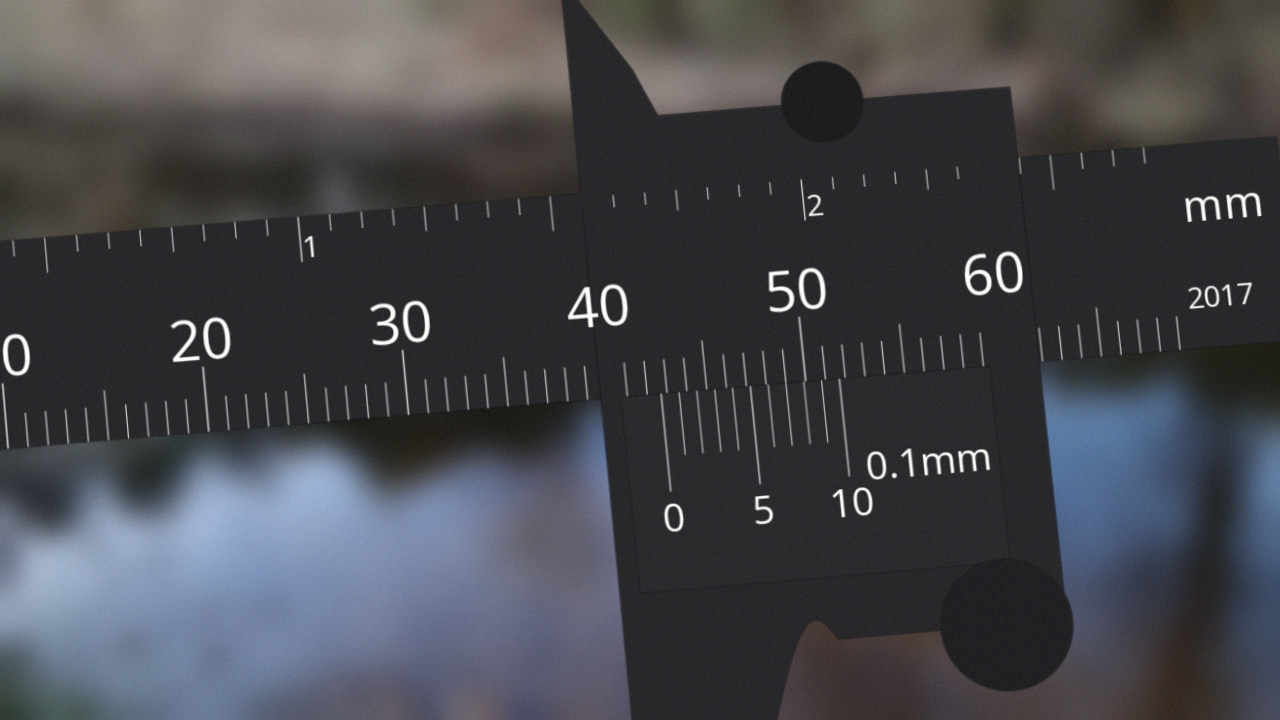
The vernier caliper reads 42.7 mm
